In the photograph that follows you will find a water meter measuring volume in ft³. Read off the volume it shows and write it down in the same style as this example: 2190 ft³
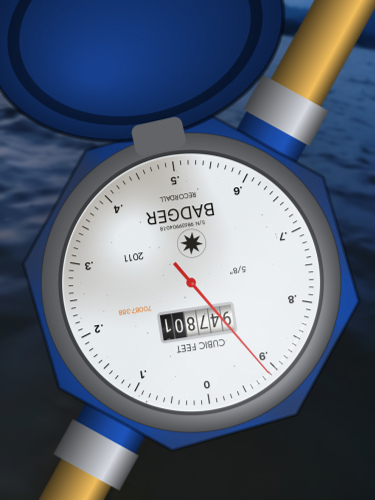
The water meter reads 947800.91 ft³
